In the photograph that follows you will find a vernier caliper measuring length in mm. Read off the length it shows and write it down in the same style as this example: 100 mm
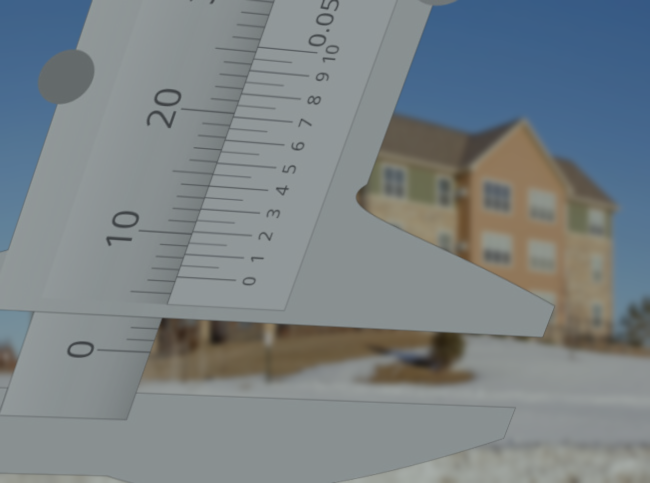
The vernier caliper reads 6.4 mm
